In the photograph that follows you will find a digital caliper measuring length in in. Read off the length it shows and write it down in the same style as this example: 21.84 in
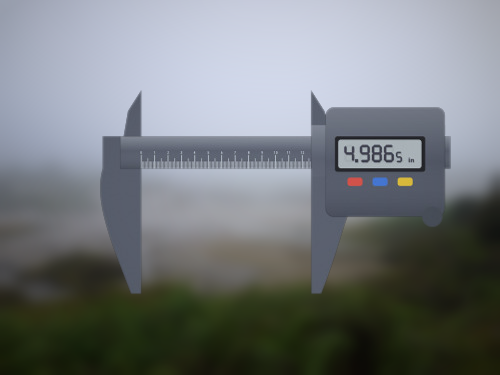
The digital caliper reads 4.9865 in
